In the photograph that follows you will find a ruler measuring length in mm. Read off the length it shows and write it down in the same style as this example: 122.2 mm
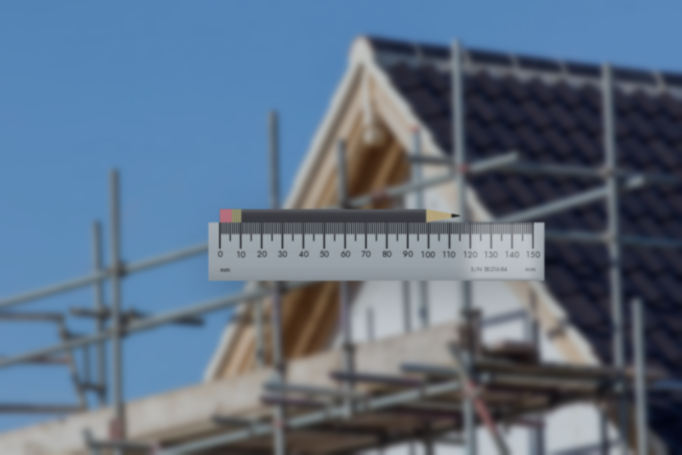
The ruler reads 115 mm
